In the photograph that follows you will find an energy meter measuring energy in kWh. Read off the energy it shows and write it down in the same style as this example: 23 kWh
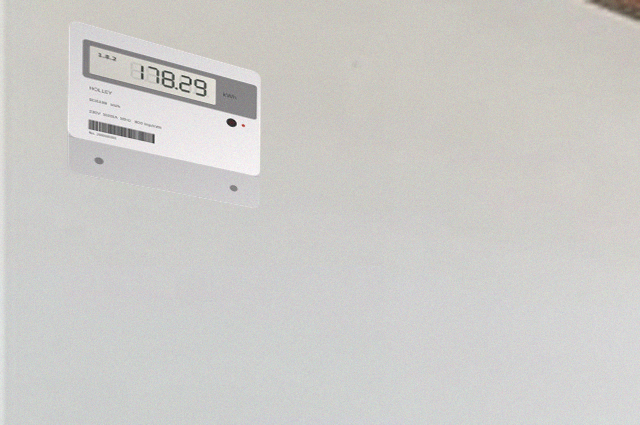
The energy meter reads 178.29 kWh
